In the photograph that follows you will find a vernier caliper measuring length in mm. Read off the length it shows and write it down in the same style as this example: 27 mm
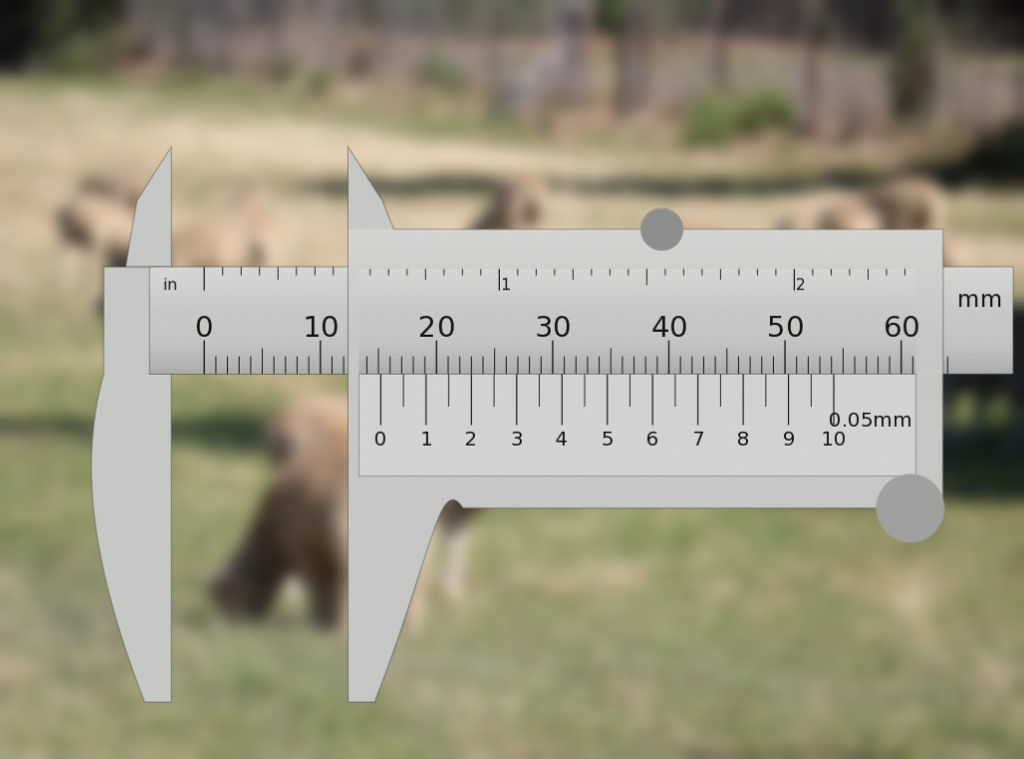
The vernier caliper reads 15.2 mm
